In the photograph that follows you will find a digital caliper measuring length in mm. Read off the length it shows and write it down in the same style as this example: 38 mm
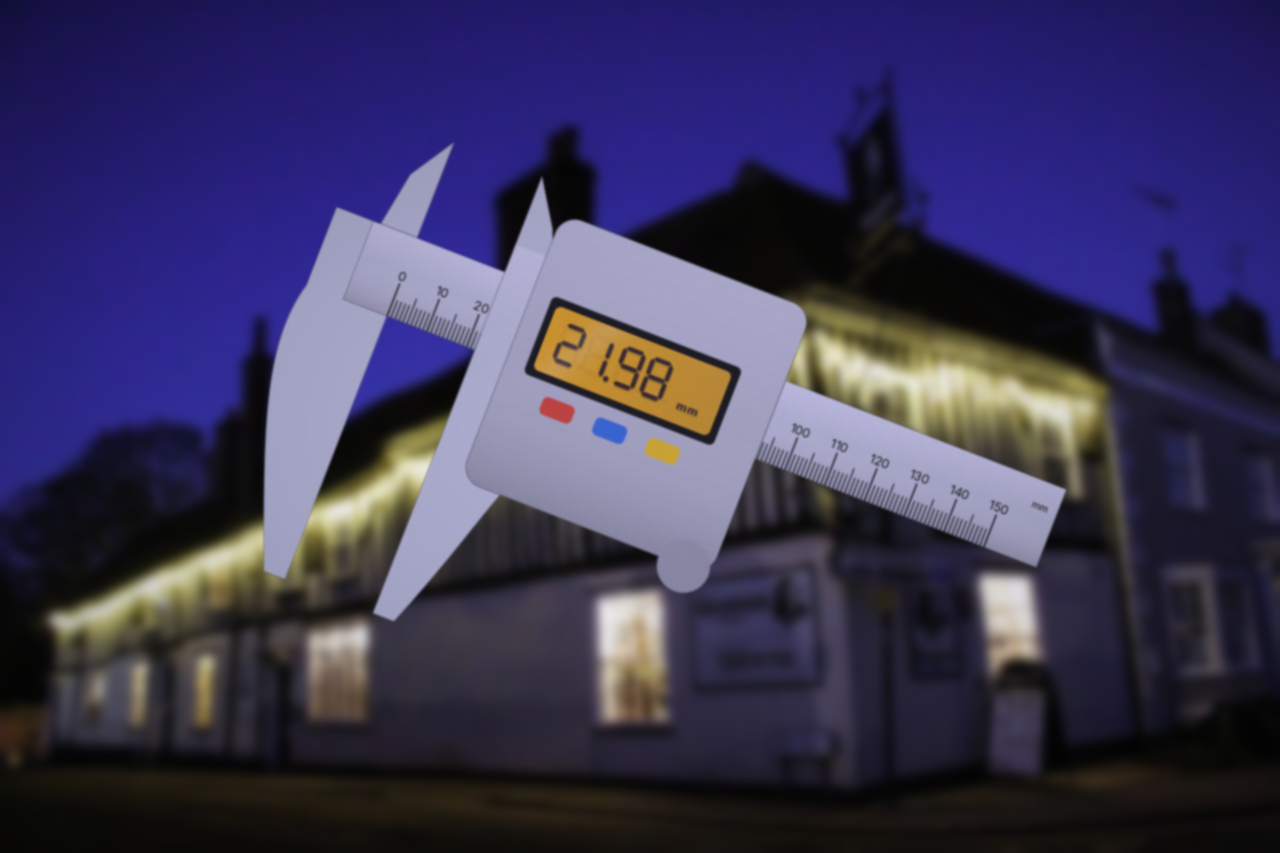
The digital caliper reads 21.98 mm
